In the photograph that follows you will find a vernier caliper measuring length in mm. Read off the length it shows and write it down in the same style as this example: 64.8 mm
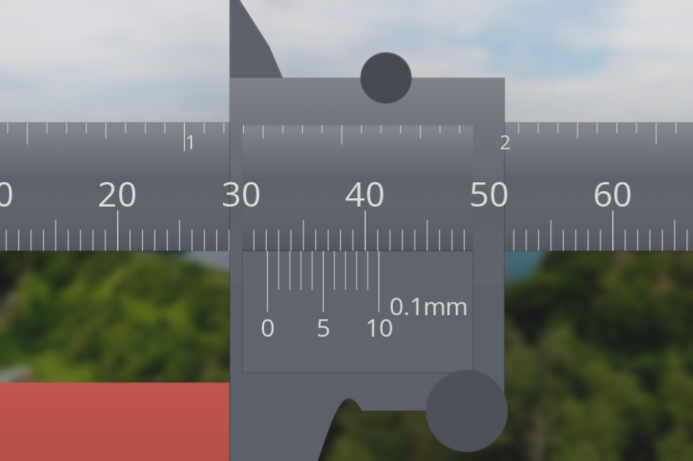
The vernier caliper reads 32.1 mm
